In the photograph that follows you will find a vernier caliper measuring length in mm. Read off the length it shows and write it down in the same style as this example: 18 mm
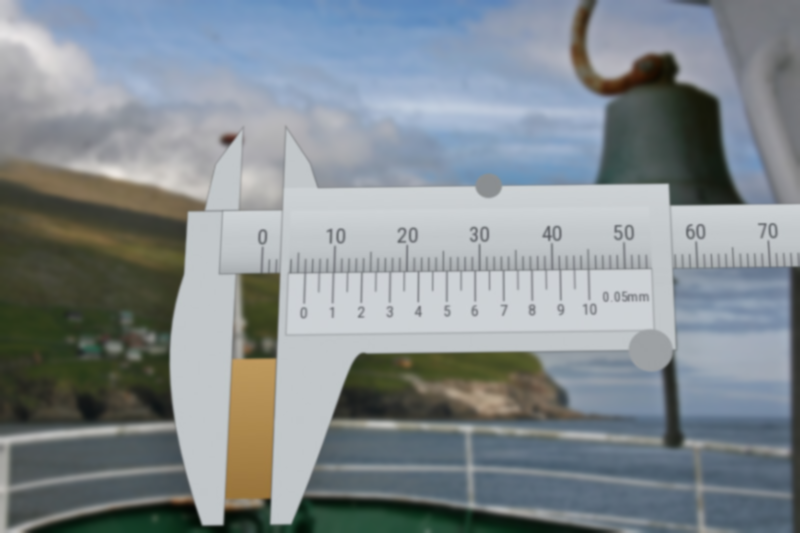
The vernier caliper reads 6.0 mm
